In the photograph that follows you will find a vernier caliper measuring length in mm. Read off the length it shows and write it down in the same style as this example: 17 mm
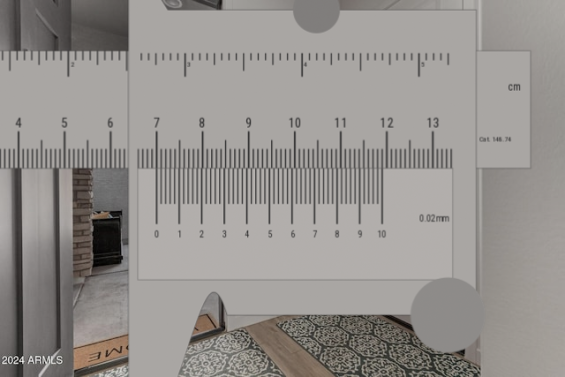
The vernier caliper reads 70.0 mm
